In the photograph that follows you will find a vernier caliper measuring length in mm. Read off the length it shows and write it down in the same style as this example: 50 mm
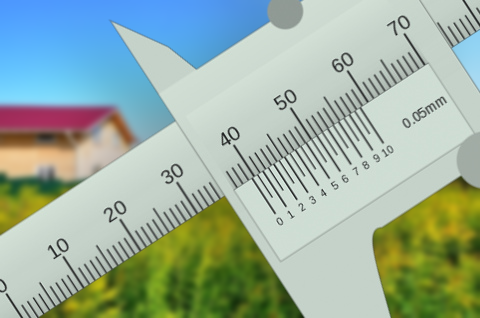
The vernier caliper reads 39.6 mm
